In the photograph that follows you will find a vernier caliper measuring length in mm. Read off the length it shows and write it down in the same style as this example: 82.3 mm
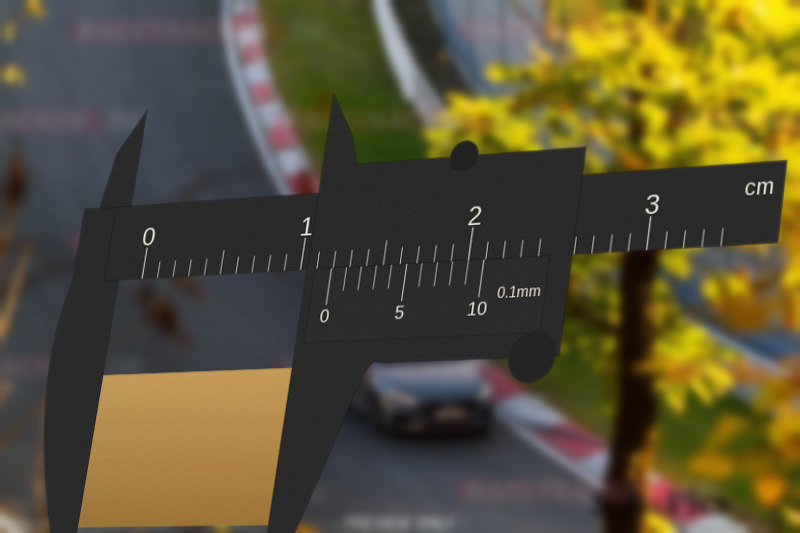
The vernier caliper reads 11.9 mm
